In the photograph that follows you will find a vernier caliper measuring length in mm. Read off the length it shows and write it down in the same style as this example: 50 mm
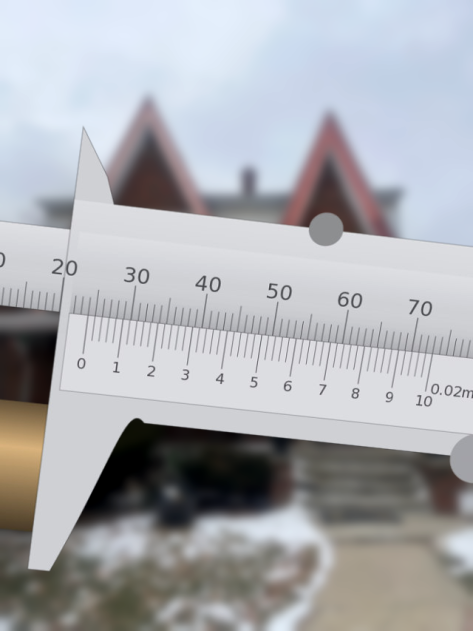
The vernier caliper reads 24.0 mm
